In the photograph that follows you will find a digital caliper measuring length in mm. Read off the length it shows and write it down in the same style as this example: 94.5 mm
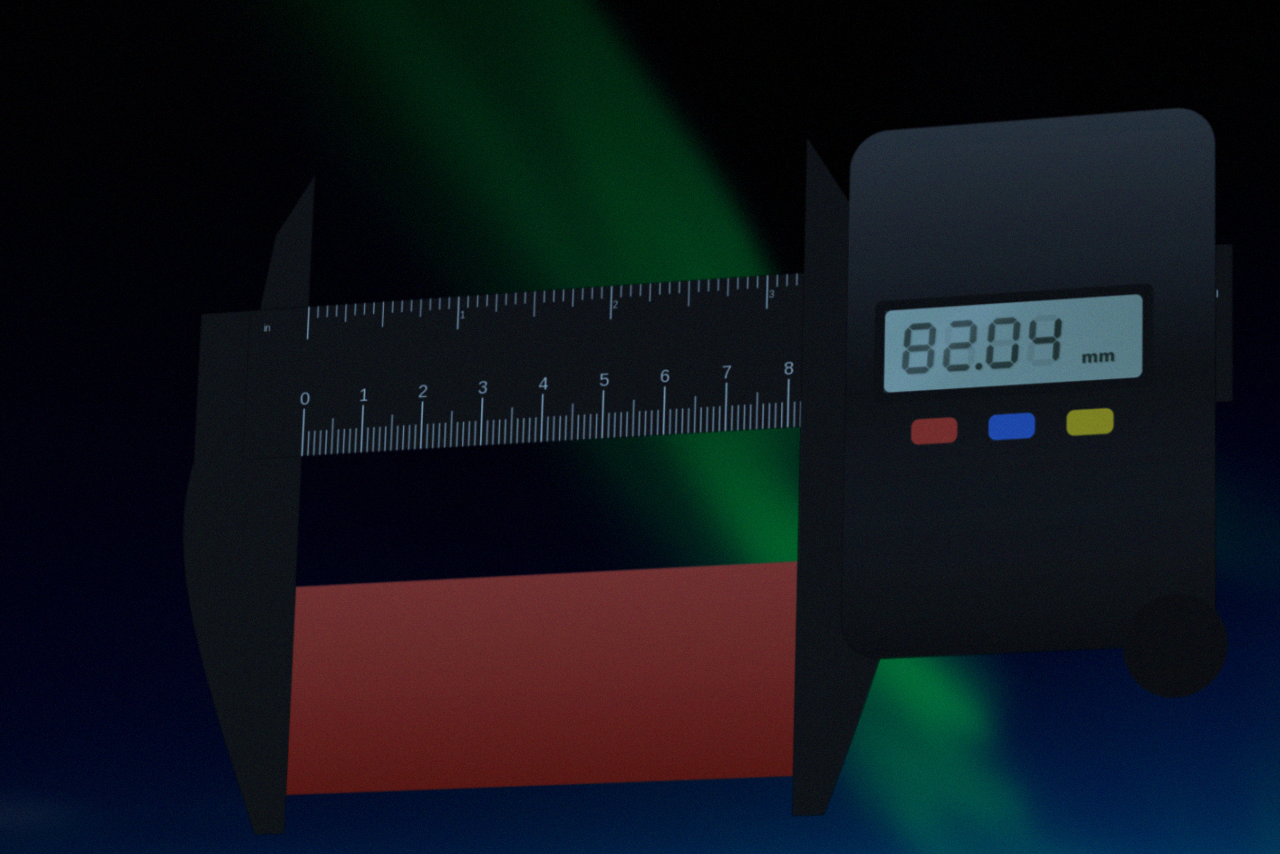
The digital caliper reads 82.04 mm
